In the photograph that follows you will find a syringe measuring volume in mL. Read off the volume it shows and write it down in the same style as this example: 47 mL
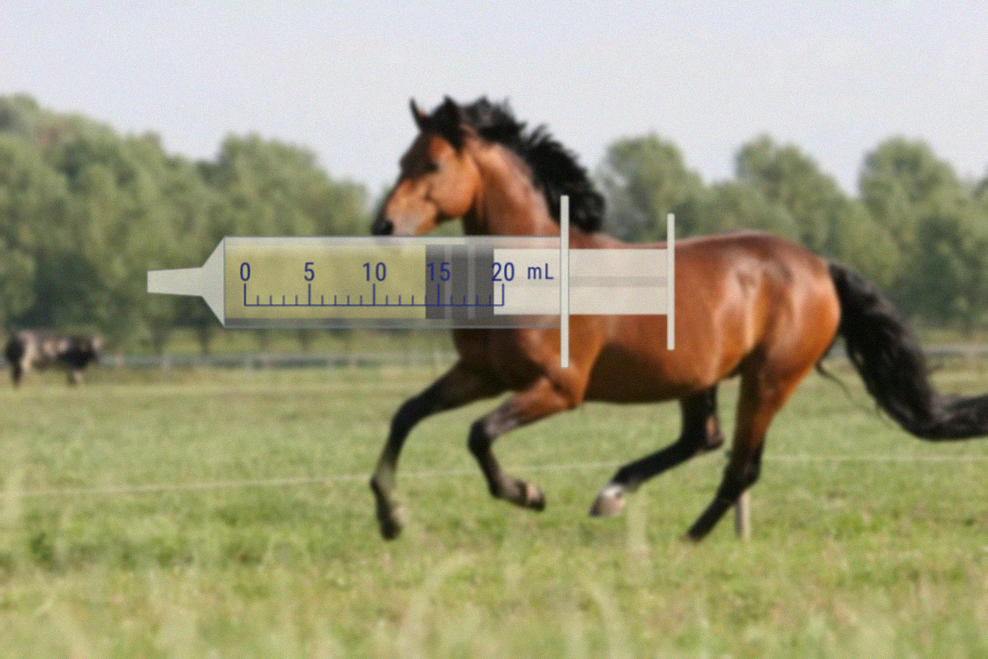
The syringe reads 14 mL
